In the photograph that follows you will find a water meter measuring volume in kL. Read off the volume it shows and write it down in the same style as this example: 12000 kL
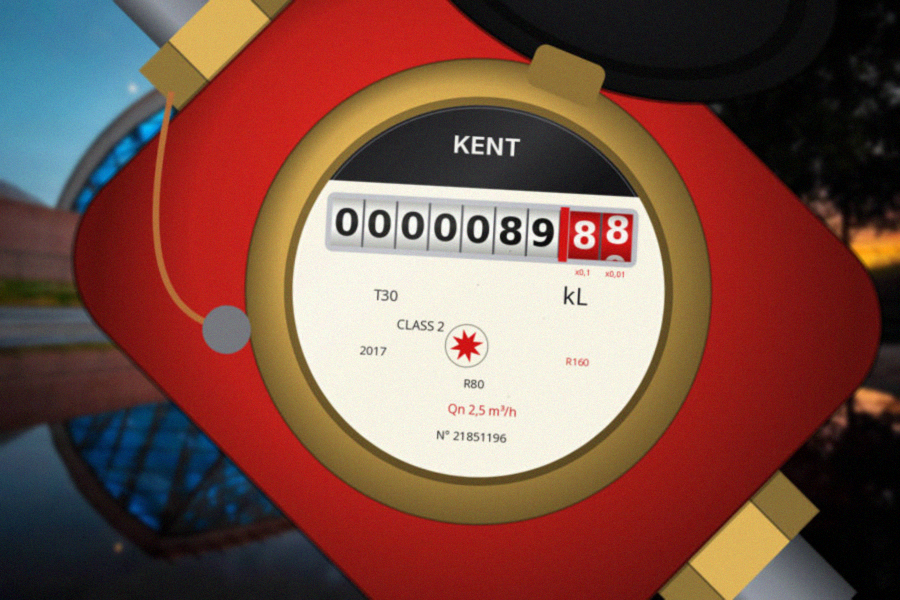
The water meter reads 89.88 kL
